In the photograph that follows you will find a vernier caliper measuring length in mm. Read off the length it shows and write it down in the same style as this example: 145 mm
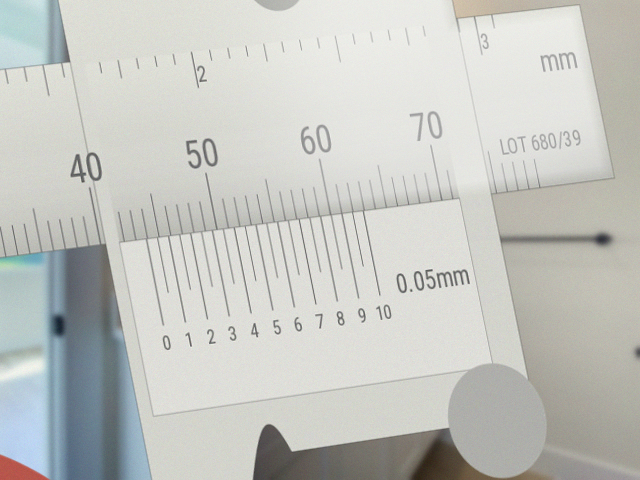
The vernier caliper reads 43.9 mm
